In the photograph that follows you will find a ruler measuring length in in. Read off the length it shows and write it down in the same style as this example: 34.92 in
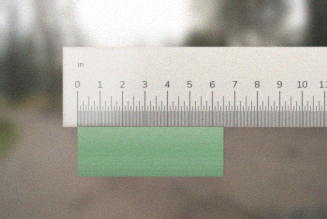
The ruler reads 6.5 in
